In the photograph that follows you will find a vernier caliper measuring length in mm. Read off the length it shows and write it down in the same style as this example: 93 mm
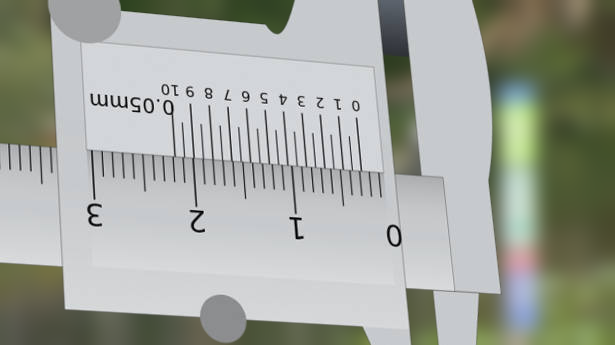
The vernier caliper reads 2.8 mm
